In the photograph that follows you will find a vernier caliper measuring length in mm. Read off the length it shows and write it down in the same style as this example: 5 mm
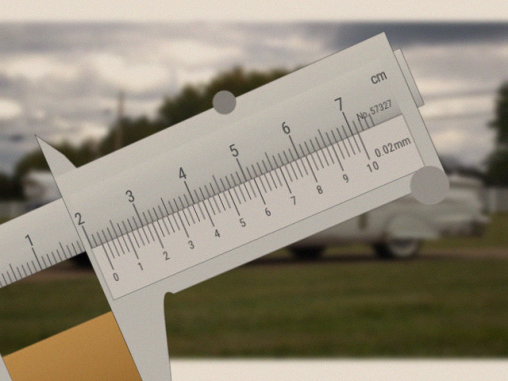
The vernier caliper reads 22.0 mm
